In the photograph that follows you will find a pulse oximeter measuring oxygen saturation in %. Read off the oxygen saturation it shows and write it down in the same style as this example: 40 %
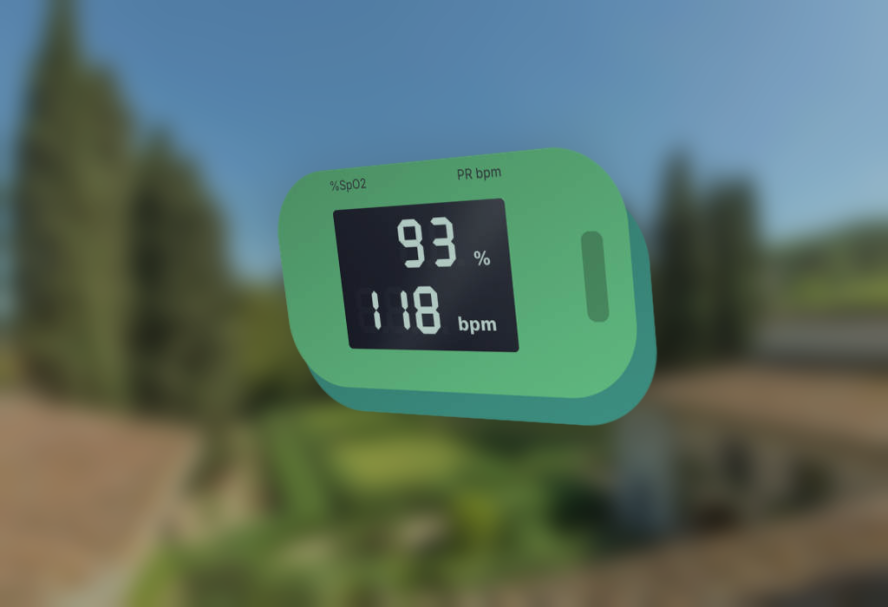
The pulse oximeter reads 93 %
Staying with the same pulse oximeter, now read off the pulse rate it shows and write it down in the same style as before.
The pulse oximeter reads 118 bpm
